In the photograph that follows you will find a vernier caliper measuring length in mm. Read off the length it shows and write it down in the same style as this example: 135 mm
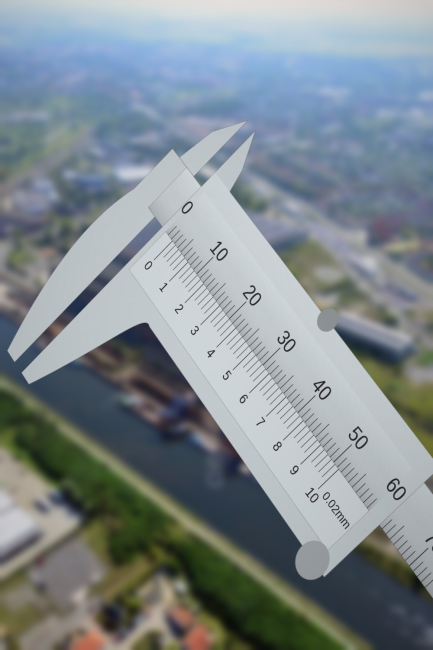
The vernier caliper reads 2.4 mm
